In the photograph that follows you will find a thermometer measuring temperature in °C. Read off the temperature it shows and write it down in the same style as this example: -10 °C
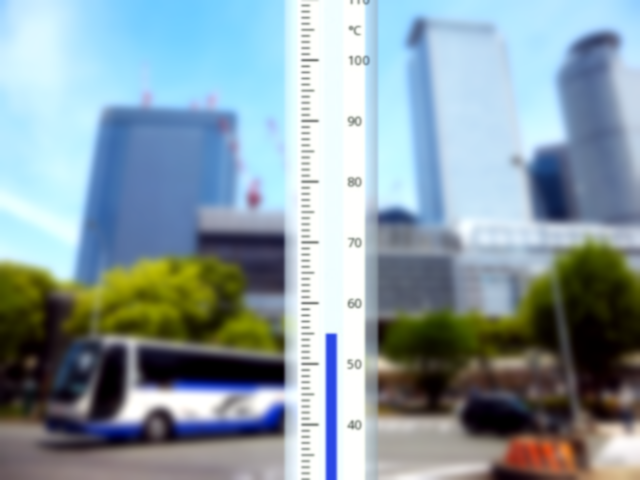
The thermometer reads 55 °C
